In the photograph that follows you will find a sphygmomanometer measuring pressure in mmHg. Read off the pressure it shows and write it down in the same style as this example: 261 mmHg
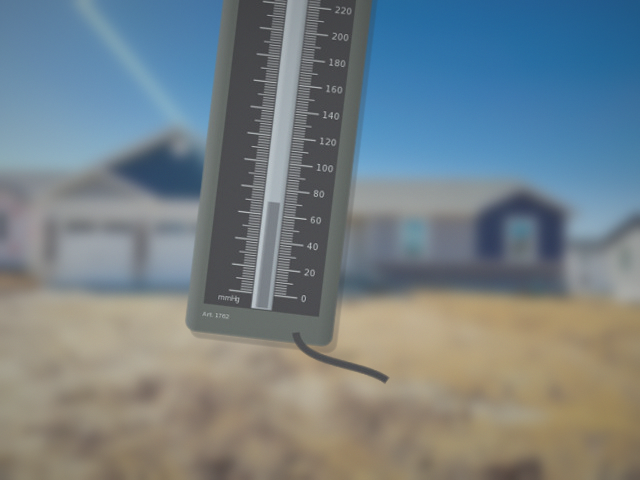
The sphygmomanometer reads 70 mmHg
